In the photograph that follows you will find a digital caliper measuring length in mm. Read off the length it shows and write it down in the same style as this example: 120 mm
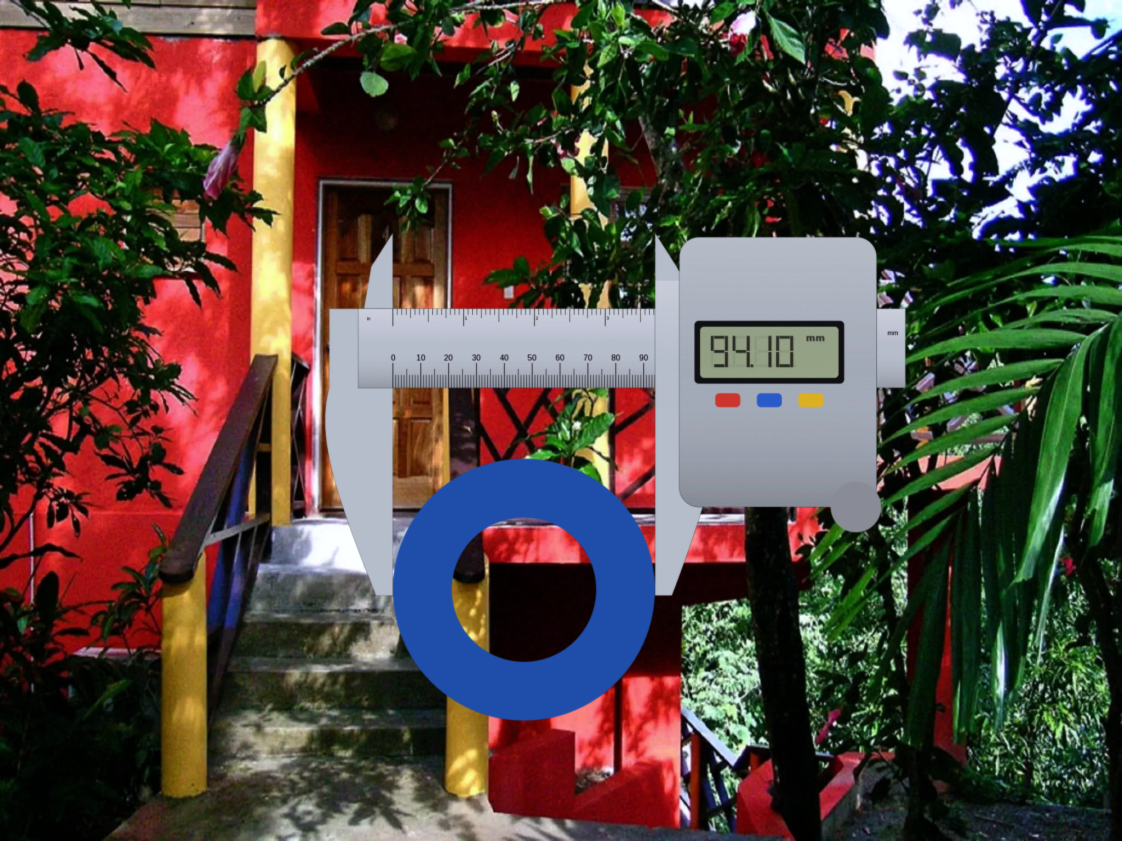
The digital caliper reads 94.10 mm
